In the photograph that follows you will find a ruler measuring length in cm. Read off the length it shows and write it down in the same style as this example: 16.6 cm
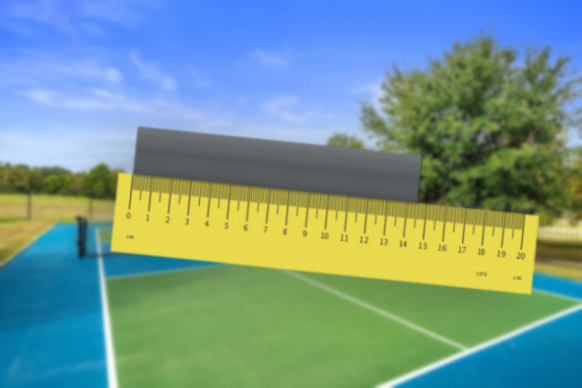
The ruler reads 14.5 cm
